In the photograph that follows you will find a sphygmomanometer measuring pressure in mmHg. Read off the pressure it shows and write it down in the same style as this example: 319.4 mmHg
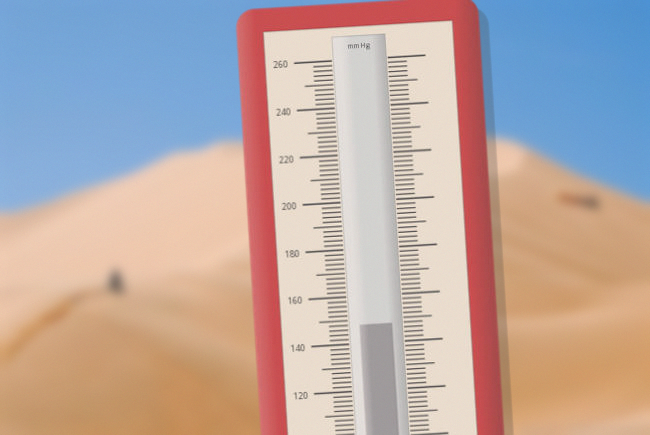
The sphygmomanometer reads 148 mmHg
